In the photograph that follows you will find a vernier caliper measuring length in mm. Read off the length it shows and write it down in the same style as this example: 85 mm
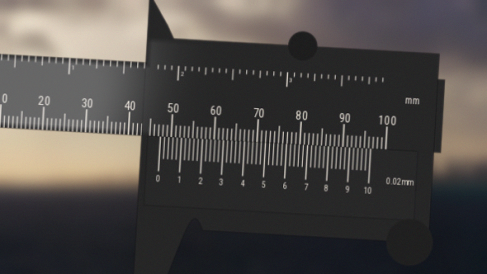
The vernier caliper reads 47.5 mm
